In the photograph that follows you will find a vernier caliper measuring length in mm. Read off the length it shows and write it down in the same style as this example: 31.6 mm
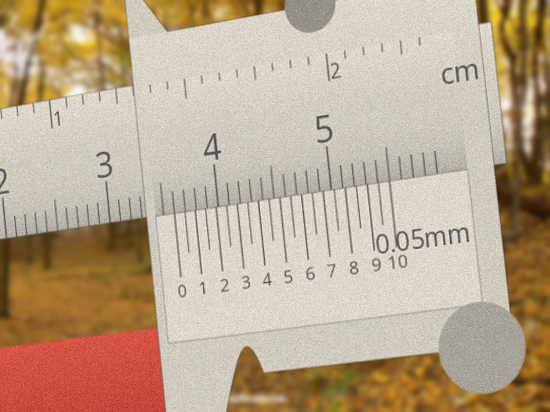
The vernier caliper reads 36.0 mm
